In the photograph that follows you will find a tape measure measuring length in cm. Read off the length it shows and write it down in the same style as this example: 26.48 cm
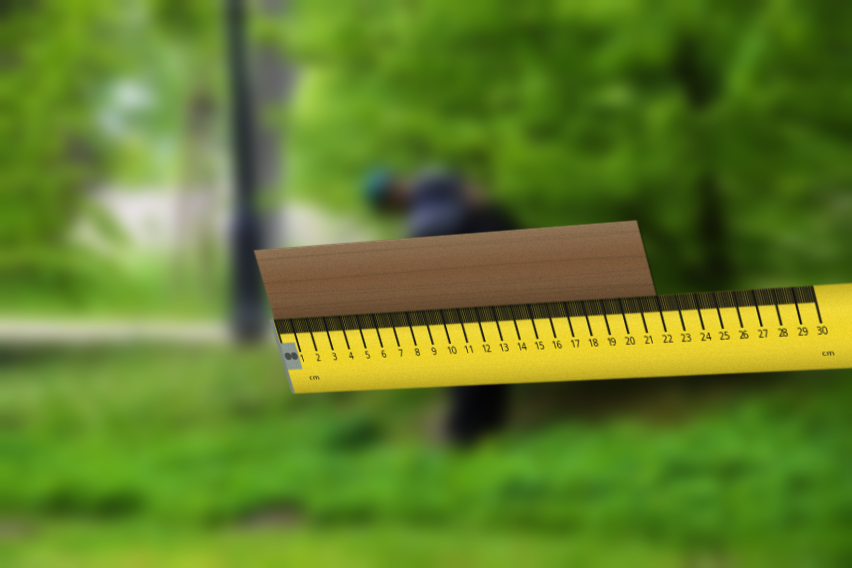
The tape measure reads 22 cm
